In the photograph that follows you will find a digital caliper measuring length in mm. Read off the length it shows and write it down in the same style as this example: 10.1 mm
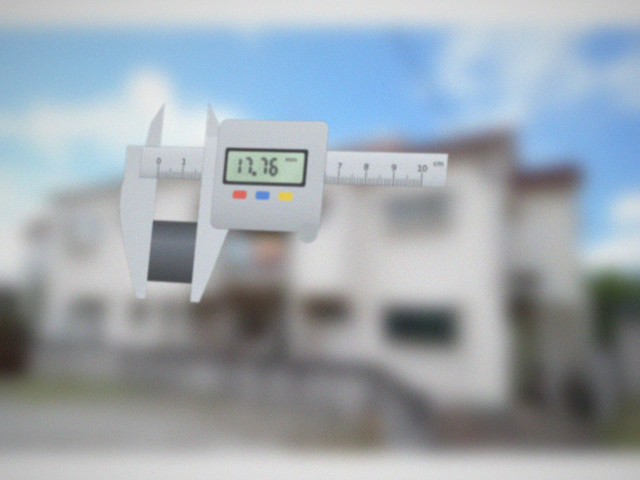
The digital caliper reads 17.76 mm
